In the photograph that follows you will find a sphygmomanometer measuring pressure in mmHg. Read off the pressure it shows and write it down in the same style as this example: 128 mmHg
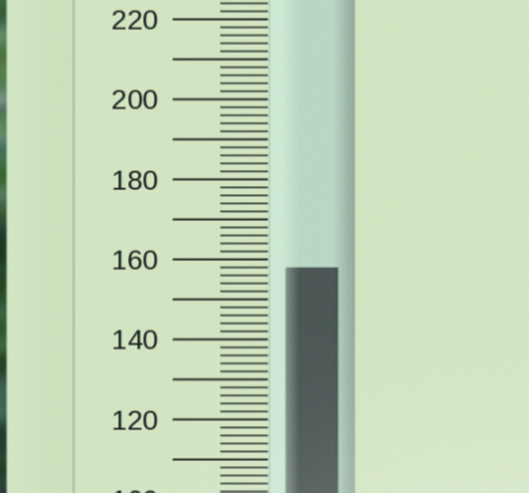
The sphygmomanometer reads 158 mmHg
